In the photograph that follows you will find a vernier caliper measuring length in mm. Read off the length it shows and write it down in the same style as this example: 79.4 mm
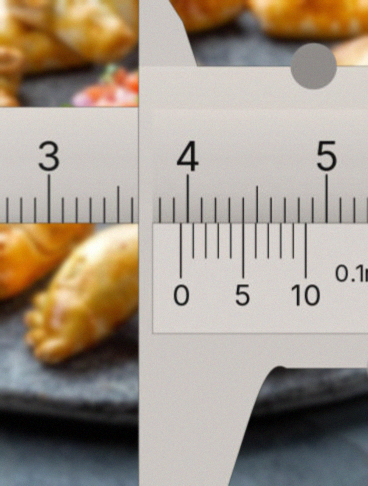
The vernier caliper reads 39.5 mm
